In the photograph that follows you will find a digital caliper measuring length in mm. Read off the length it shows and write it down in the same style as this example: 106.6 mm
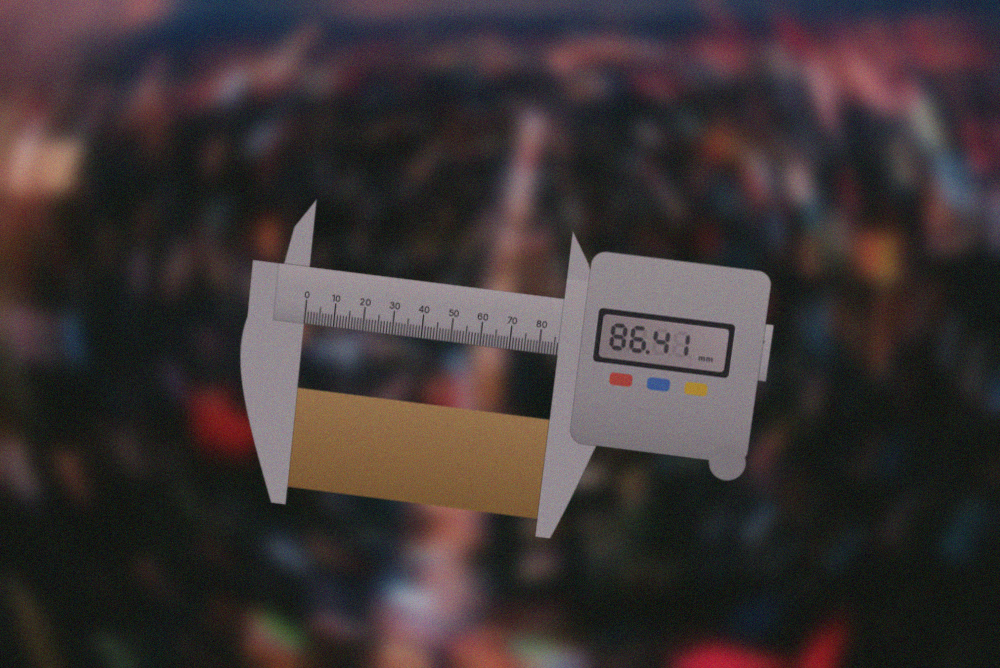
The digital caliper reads 86.41 mm
